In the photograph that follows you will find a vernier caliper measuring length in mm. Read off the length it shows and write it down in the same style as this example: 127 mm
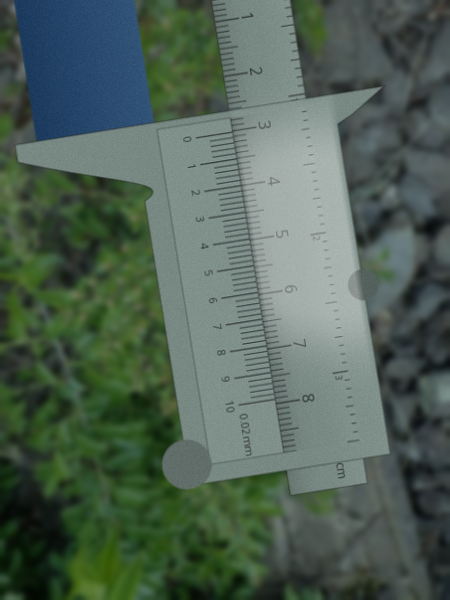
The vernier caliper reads 30.2 mm
